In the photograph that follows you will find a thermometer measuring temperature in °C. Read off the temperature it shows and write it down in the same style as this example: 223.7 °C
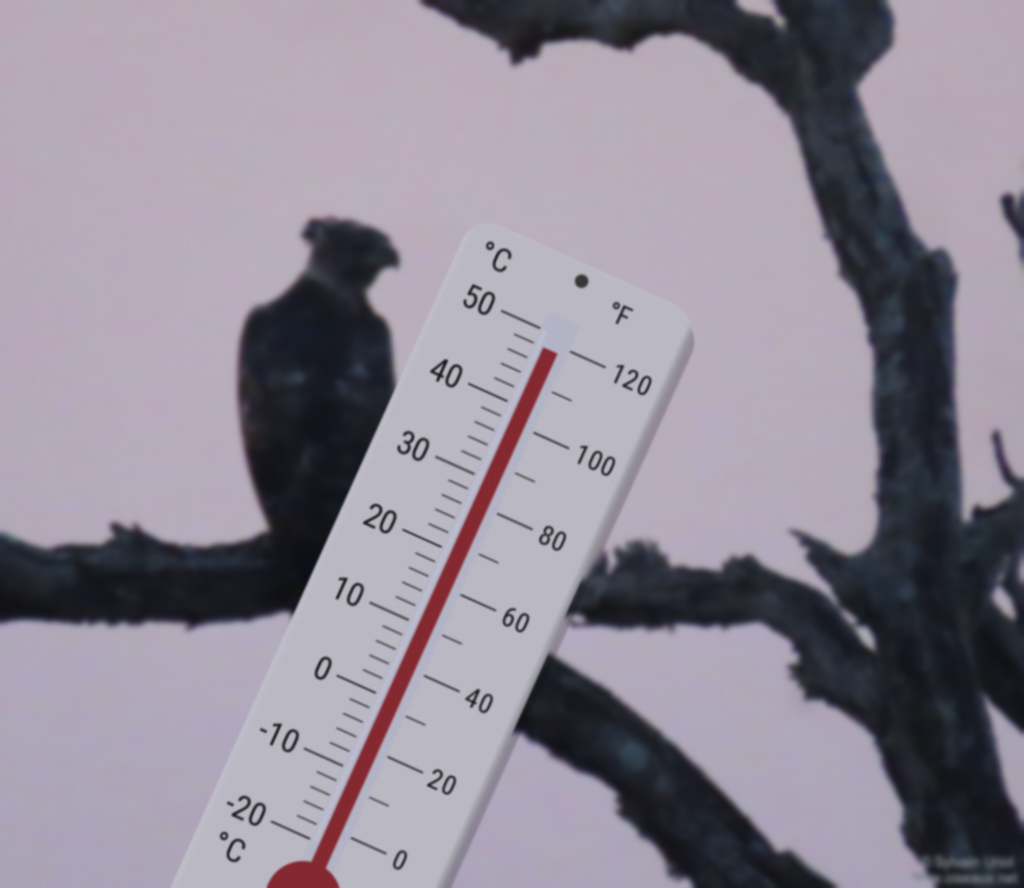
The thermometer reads 48 °C
